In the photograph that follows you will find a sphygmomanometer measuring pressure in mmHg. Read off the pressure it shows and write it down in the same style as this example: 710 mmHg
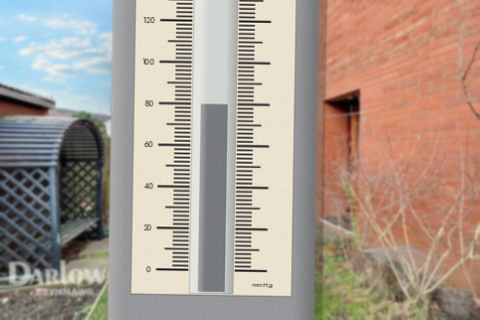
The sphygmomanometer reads 80 mmHg
